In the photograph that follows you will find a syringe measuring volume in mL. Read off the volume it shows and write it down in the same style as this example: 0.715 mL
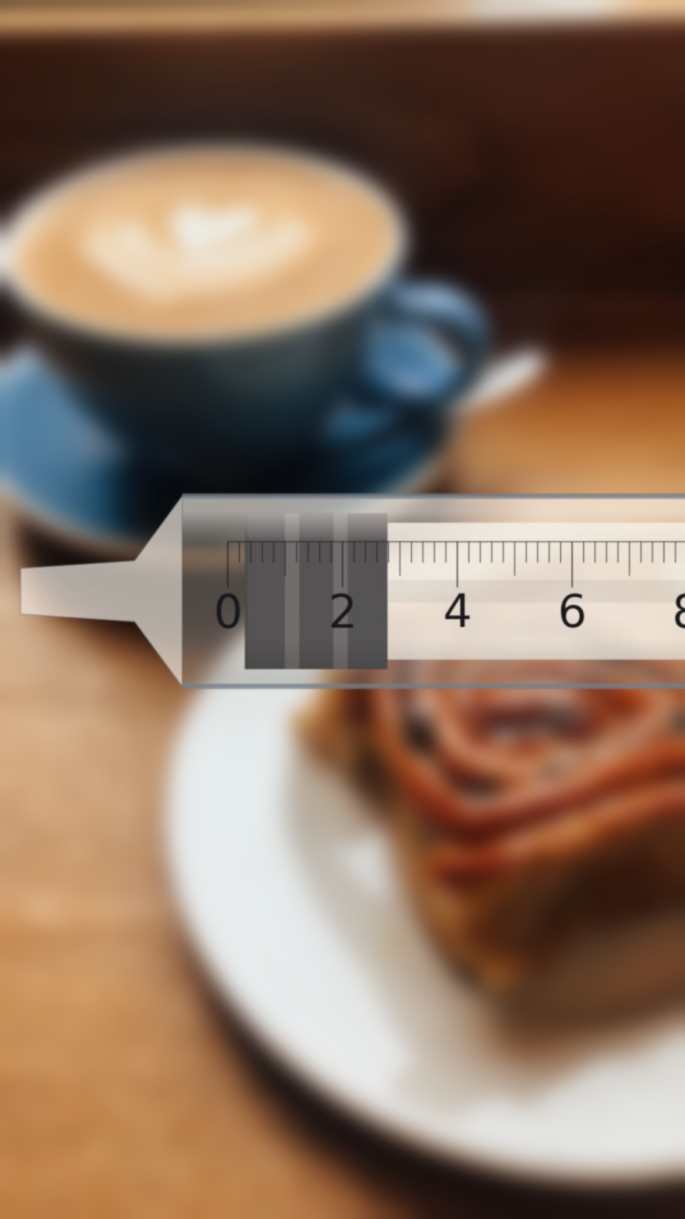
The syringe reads 0.3 mL
